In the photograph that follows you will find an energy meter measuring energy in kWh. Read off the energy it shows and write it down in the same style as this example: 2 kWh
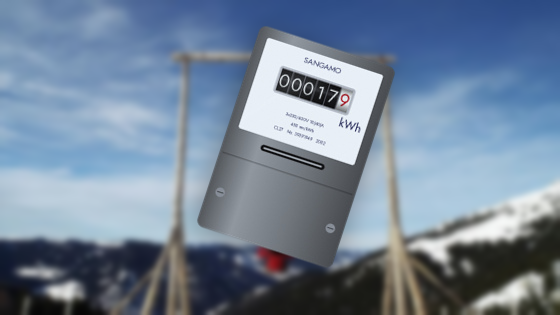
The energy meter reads 17.9 kWh
